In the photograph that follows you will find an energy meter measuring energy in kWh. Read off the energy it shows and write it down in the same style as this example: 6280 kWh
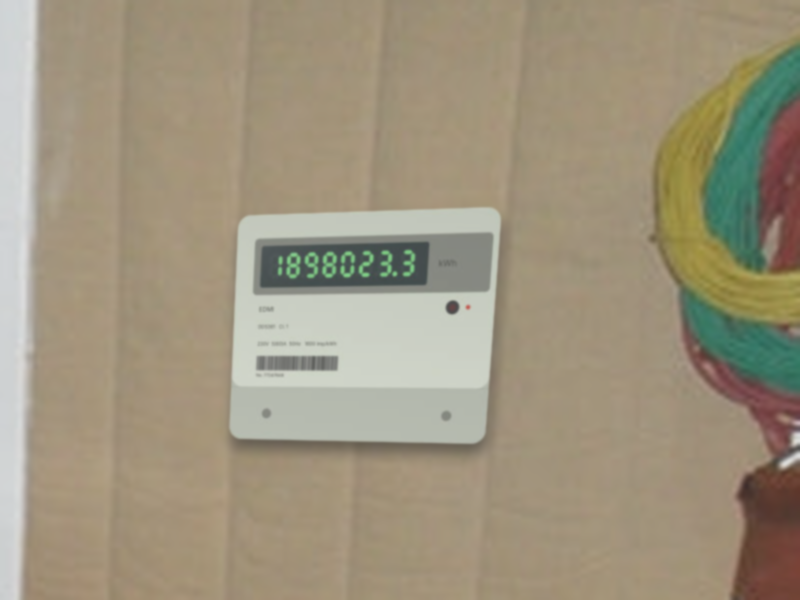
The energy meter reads 1898023.3 kWh
